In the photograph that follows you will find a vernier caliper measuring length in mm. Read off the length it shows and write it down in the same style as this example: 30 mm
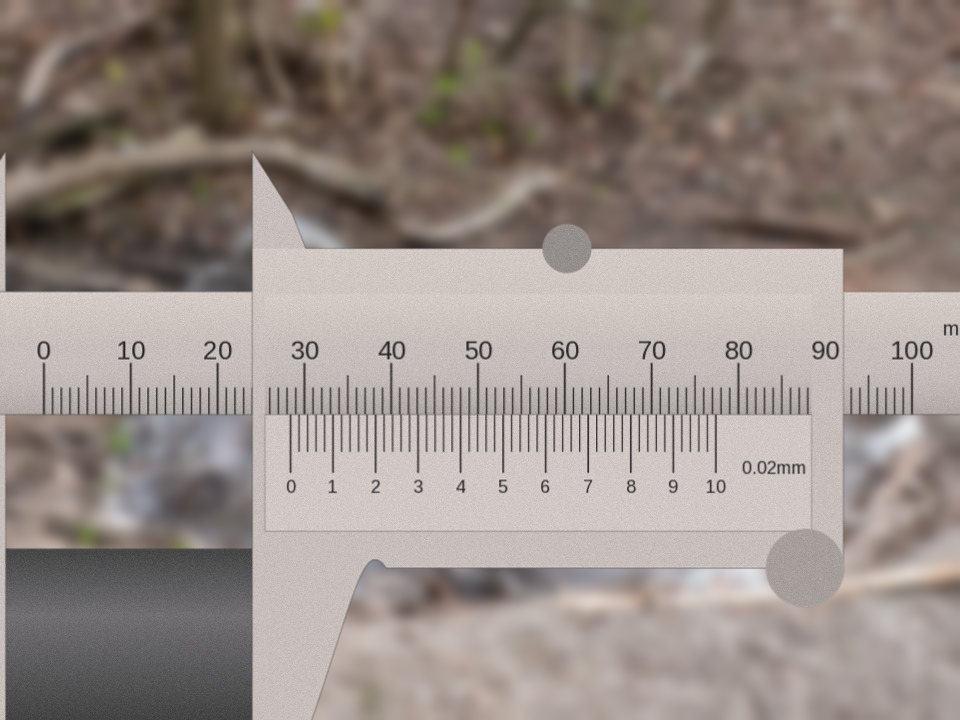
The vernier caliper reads 28.4 mm
